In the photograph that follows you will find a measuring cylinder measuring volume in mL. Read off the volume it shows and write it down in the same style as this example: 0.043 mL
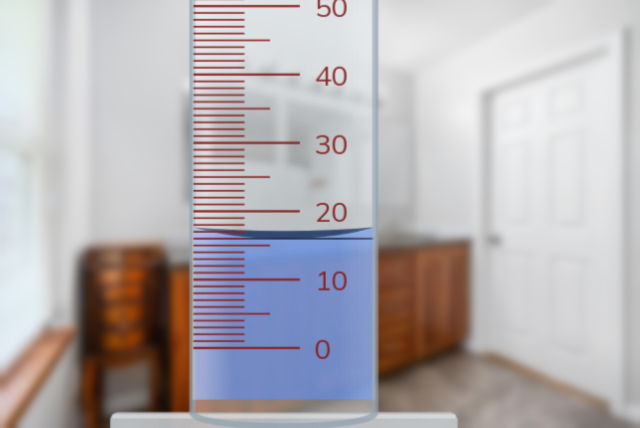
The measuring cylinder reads 16 mL
